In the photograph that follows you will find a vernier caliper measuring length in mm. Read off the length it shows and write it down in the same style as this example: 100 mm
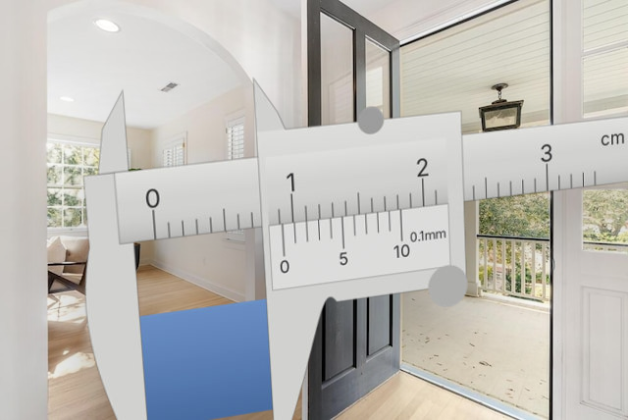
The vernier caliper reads 9.2 mm
